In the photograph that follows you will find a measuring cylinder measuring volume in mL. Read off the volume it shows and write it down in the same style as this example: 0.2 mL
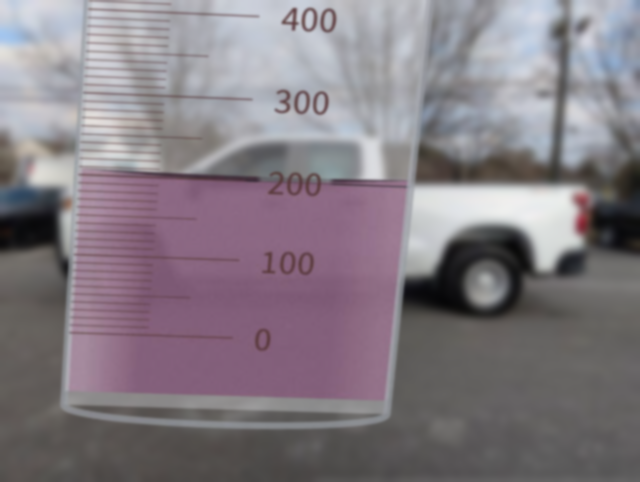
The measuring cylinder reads 200 mL
